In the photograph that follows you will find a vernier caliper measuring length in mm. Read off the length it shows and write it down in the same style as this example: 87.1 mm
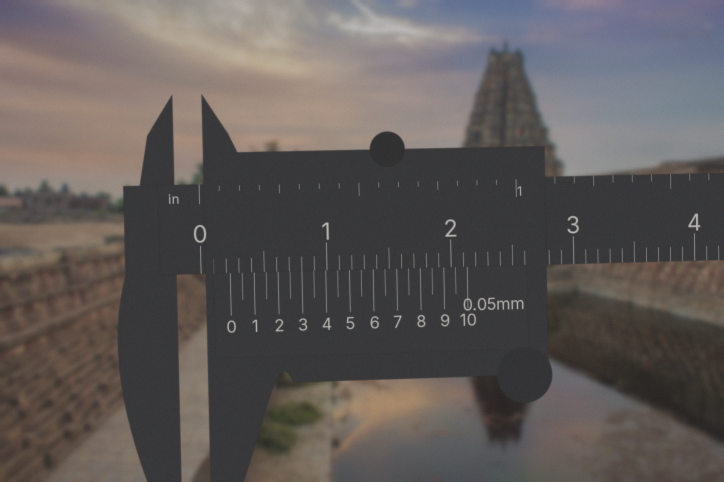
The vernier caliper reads 2.3 mm
